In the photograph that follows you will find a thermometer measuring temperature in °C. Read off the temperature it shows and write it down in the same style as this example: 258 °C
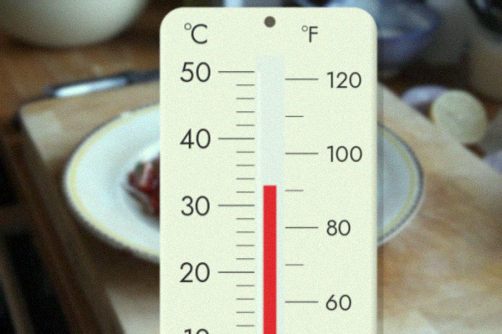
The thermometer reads 33 °C
